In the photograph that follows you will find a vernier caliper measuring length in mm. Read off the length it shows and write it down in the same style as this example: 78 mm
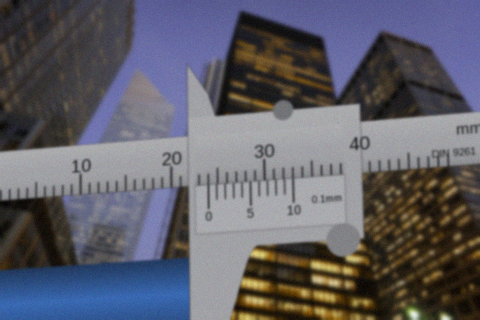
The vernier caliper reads 24.0 mm
